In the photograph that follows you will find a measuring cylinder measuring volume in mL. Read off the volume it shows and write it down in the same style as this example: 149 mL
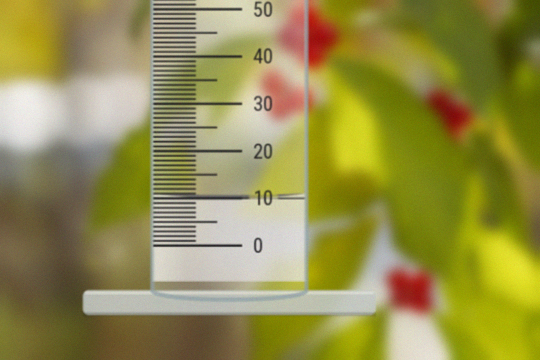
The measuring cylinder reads 10 mL
